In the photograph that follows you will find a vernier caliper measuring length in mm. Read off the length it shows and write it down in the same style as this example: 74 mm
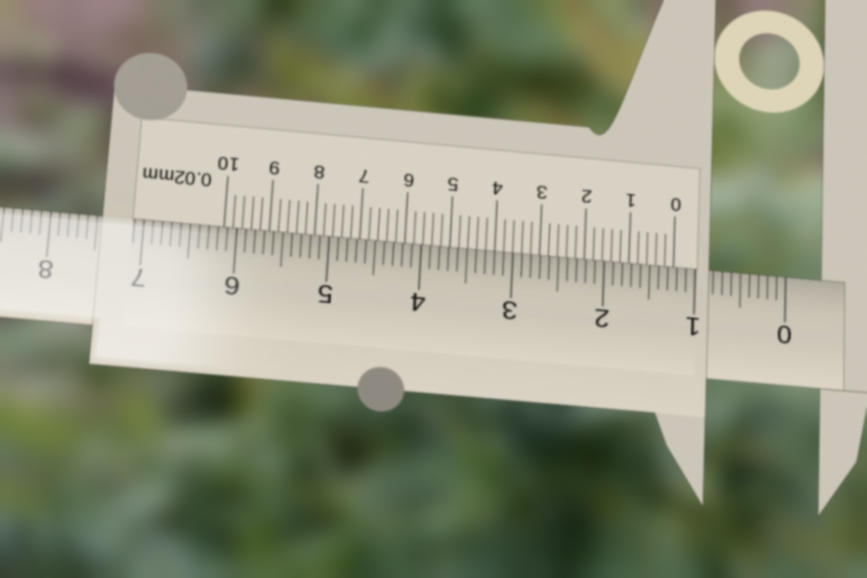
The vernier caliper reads 12.4 mm
